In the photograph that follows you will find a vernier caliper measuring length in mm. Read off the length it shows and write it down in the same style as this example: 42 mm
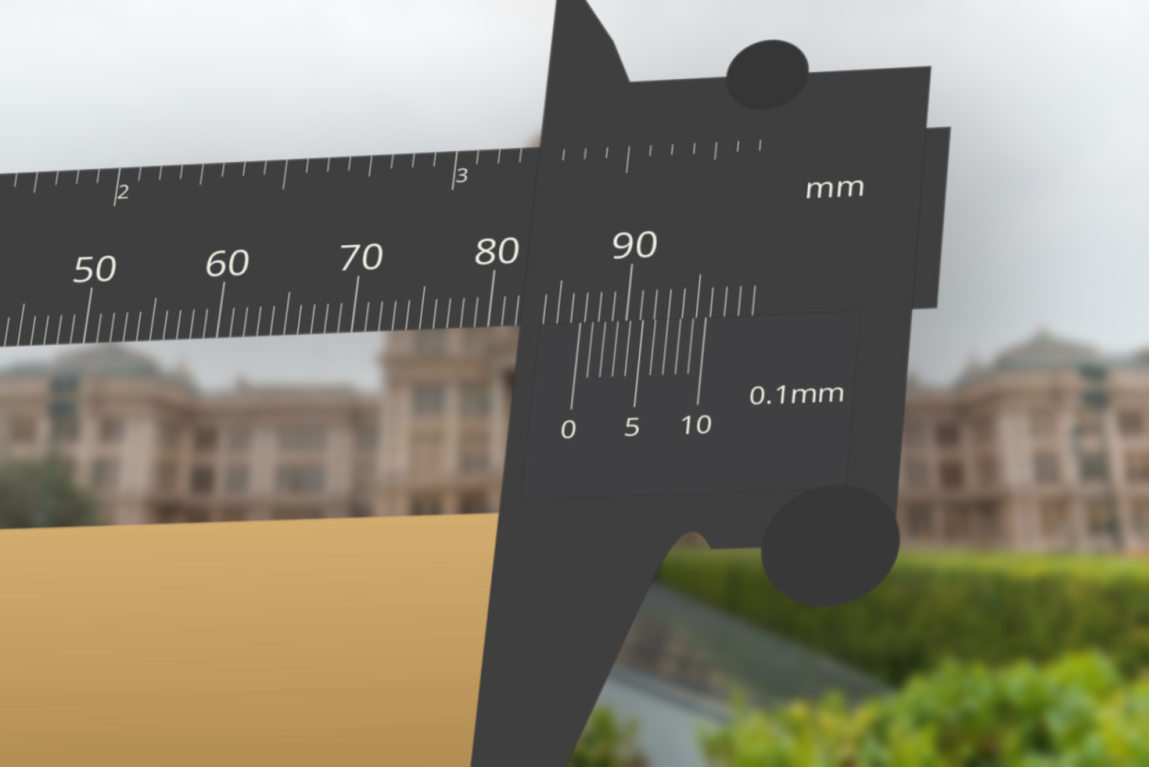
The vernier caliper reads 86.7 mm
